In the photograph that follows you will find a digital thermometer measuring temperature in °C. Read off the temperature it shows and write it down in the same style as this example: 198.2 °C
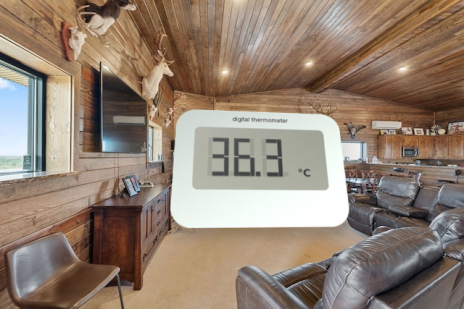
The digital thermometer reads 36.3 °C
